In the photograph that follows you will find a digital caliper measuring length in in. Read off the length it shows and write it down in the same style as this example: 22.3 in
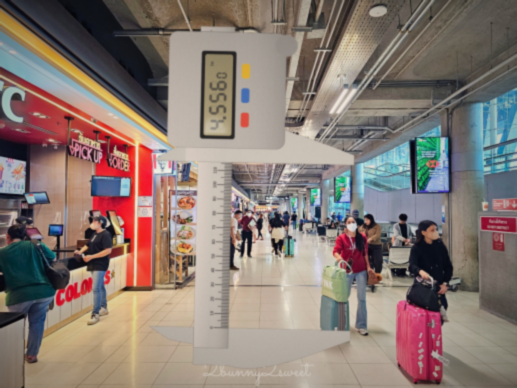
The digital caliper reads 4.5560 in
